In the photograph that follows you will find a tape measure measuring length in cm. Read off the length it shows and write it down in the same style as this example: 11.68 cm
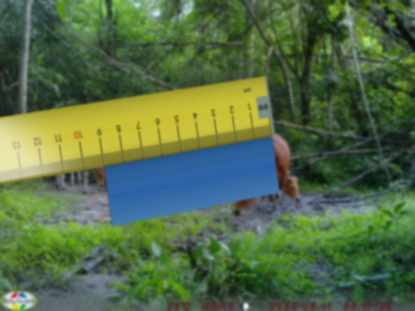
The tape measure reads 9 cm
